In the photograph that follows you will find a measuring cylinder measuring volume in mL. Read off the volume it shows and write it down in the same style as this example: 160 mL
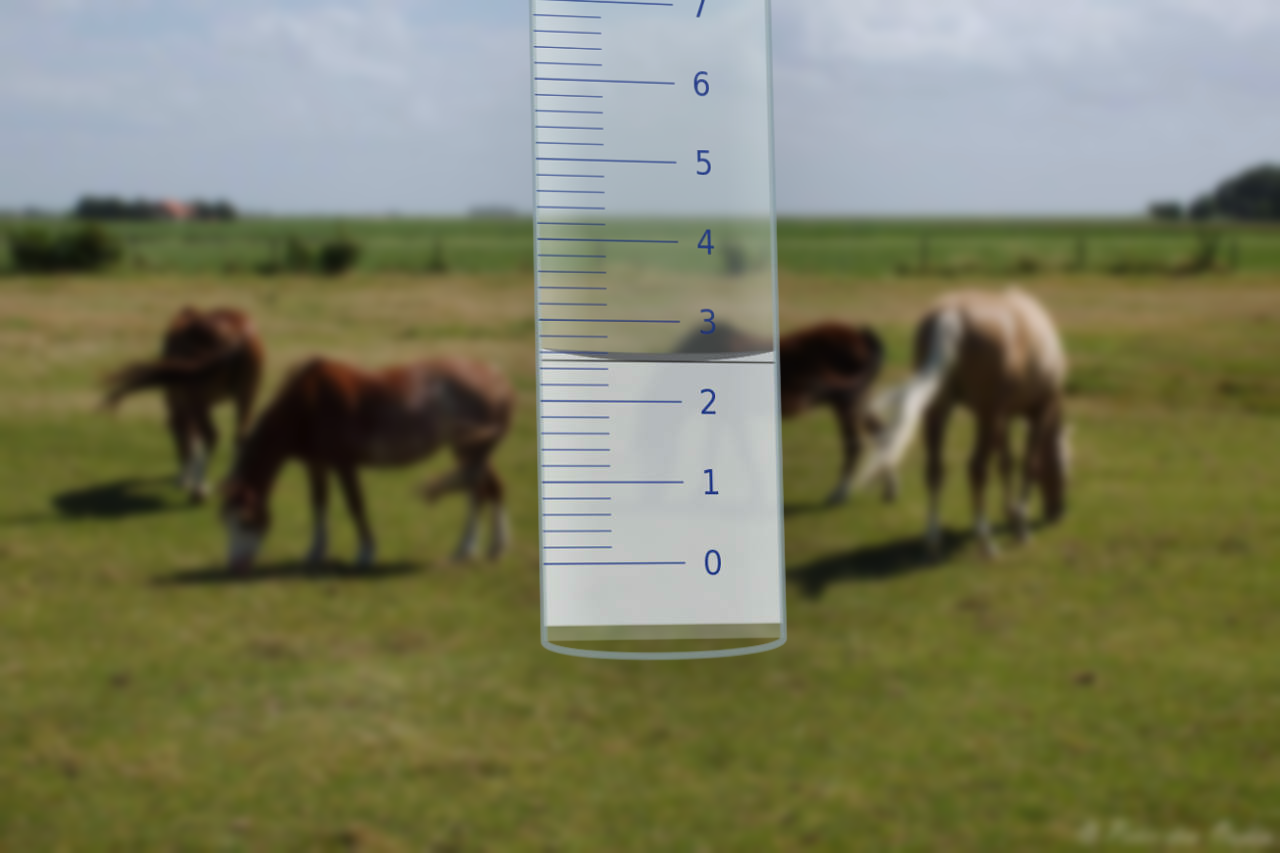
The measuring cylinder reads 2.5 mL
